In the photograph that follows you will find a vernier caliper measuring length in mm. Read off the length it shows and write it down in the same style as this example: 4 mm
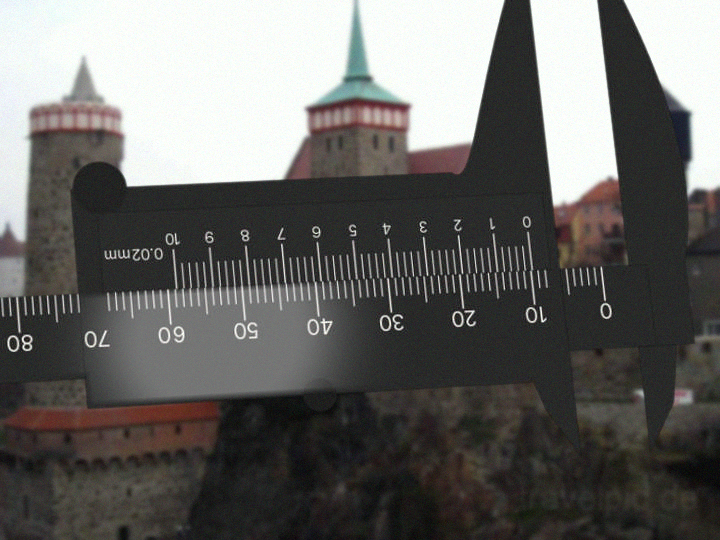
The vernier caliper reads 9.8 mm
